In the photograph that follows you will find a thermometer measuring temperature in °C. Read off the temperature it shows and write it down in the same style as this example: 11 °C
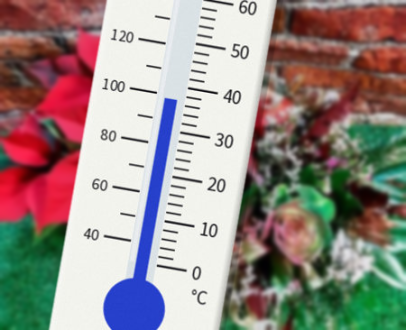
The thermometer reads 37 °C
